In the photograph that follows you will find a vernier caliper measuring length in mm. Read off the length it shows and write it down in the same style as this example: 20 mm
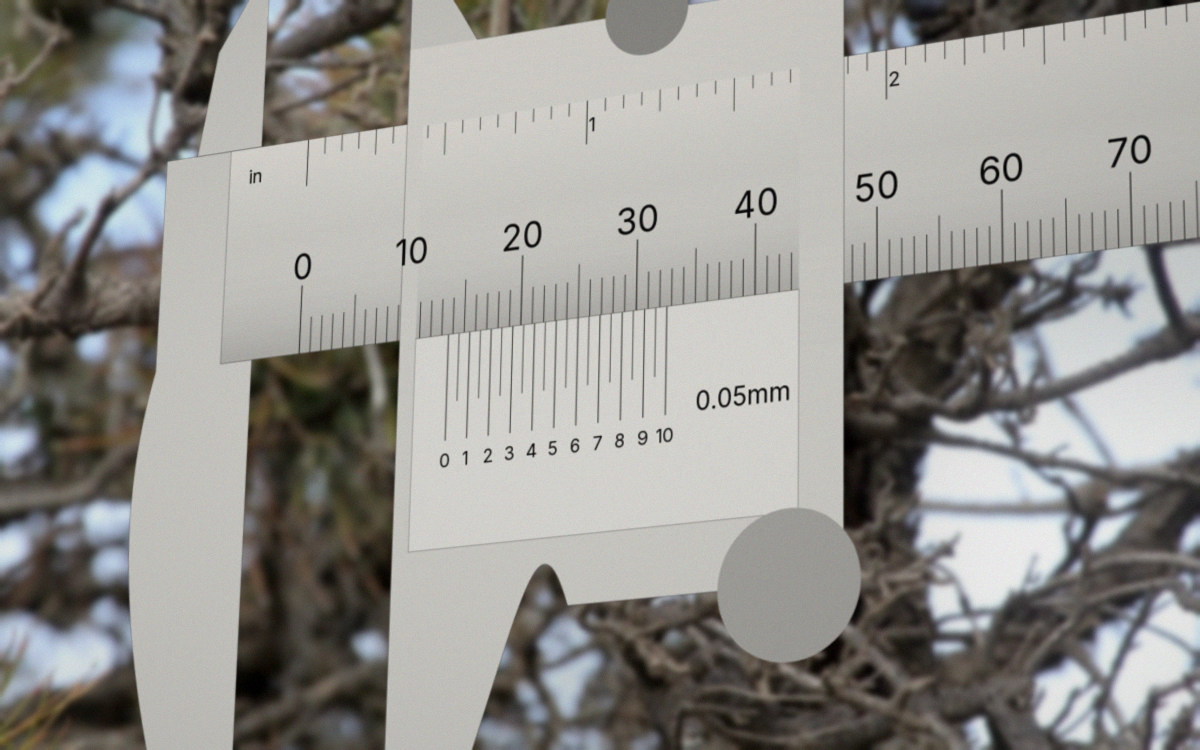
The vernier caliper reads 13.6 mm
